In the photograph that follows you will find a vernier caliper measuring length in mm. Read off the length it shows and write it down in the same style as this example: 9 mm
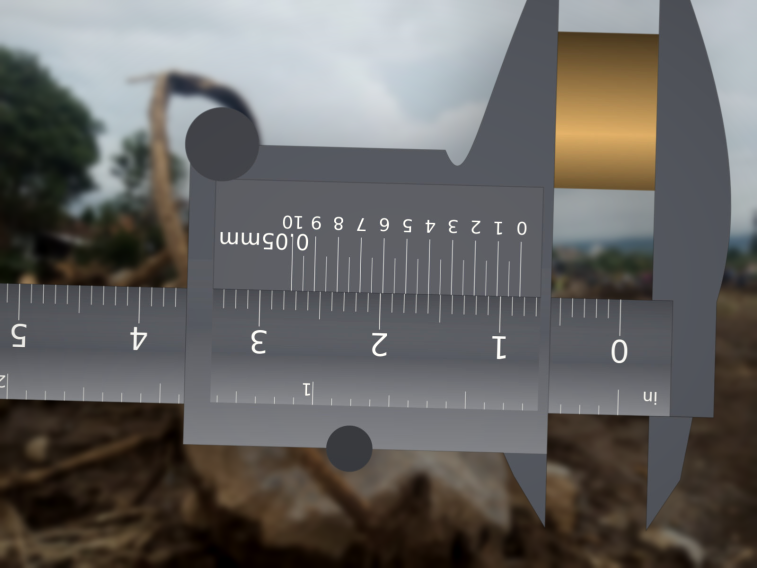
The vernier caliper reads 8.4 mm
